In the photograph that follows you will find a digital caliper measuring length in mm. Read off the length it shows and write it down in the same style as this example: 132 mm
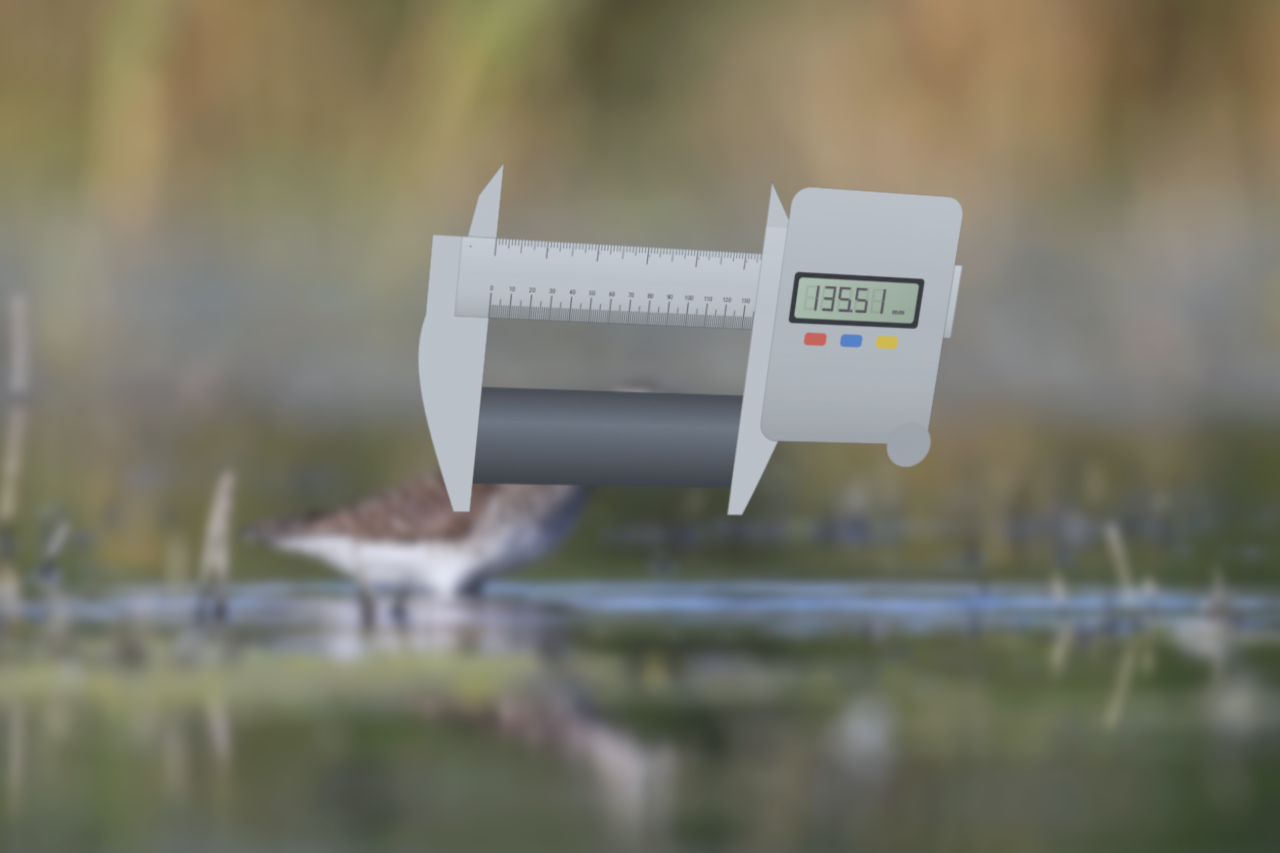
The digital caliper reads 135.51 mm
